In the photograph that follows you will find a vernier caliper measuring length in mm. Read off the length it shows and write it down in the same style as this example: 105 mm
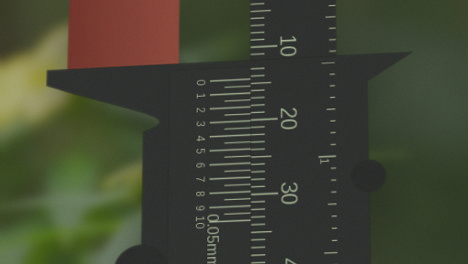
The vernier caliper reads 14.4 mm
